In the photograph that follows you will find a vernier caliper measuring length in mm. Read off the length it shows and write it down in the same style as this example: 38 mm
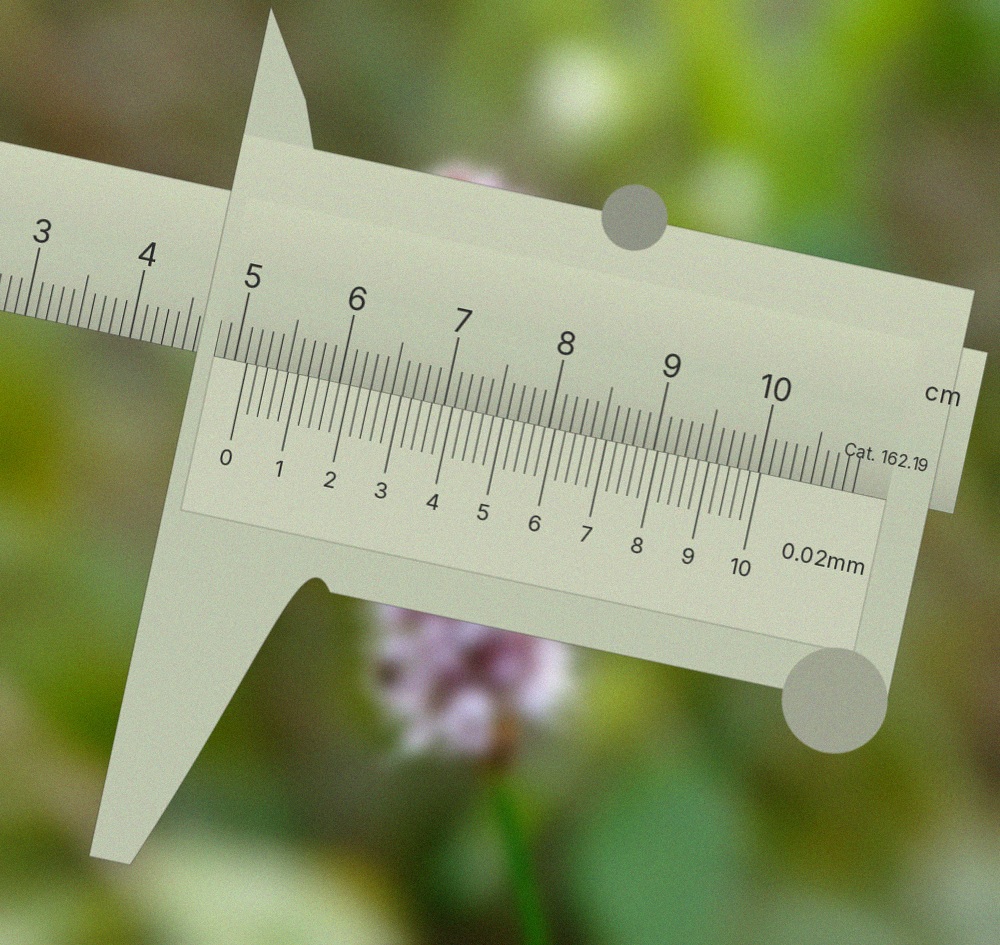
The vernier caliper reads 51.2 mm
